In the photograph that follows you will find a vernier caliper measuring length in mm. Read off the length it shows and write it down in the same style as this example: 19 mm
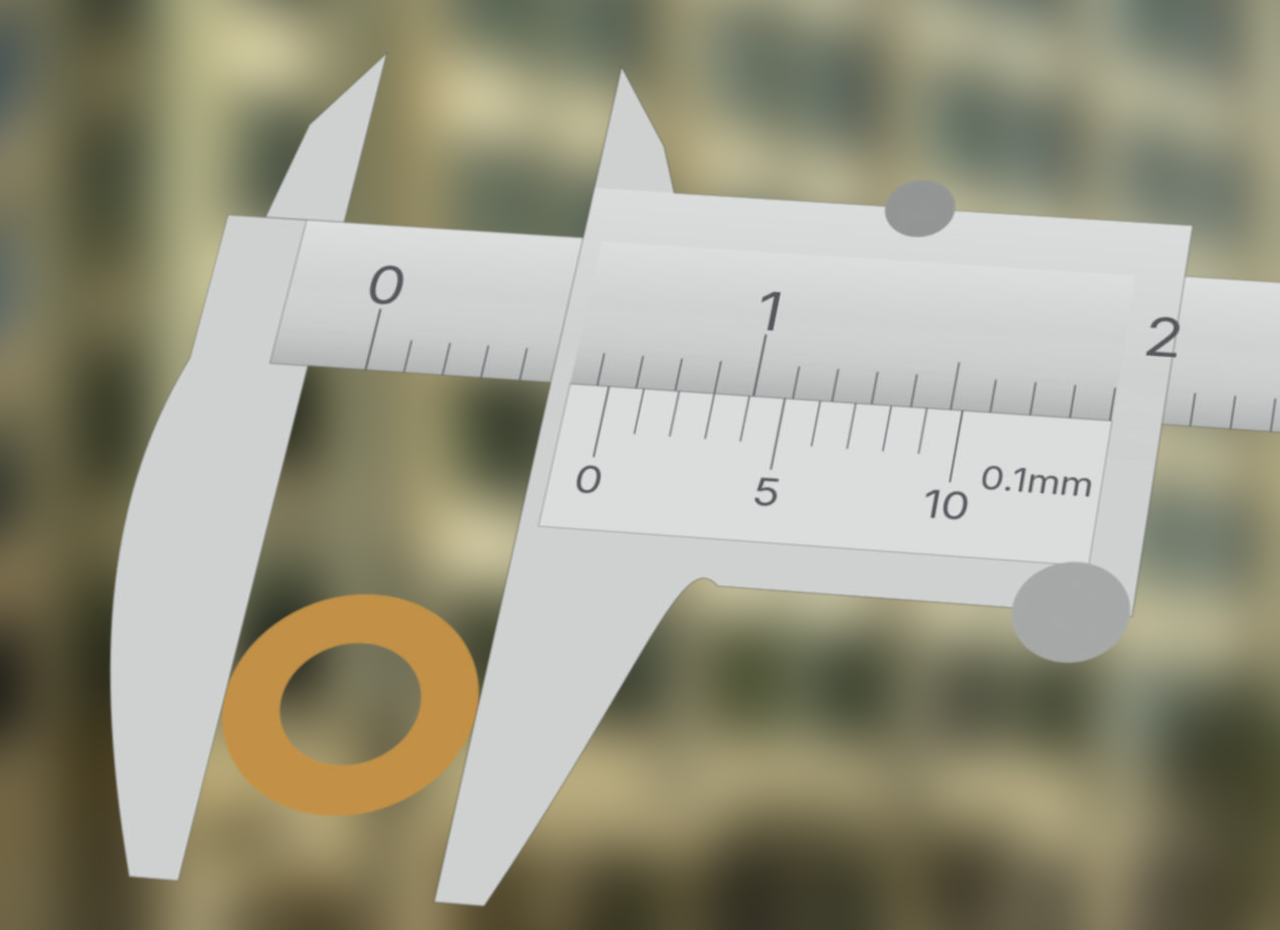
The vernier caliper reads 6.3 mm
